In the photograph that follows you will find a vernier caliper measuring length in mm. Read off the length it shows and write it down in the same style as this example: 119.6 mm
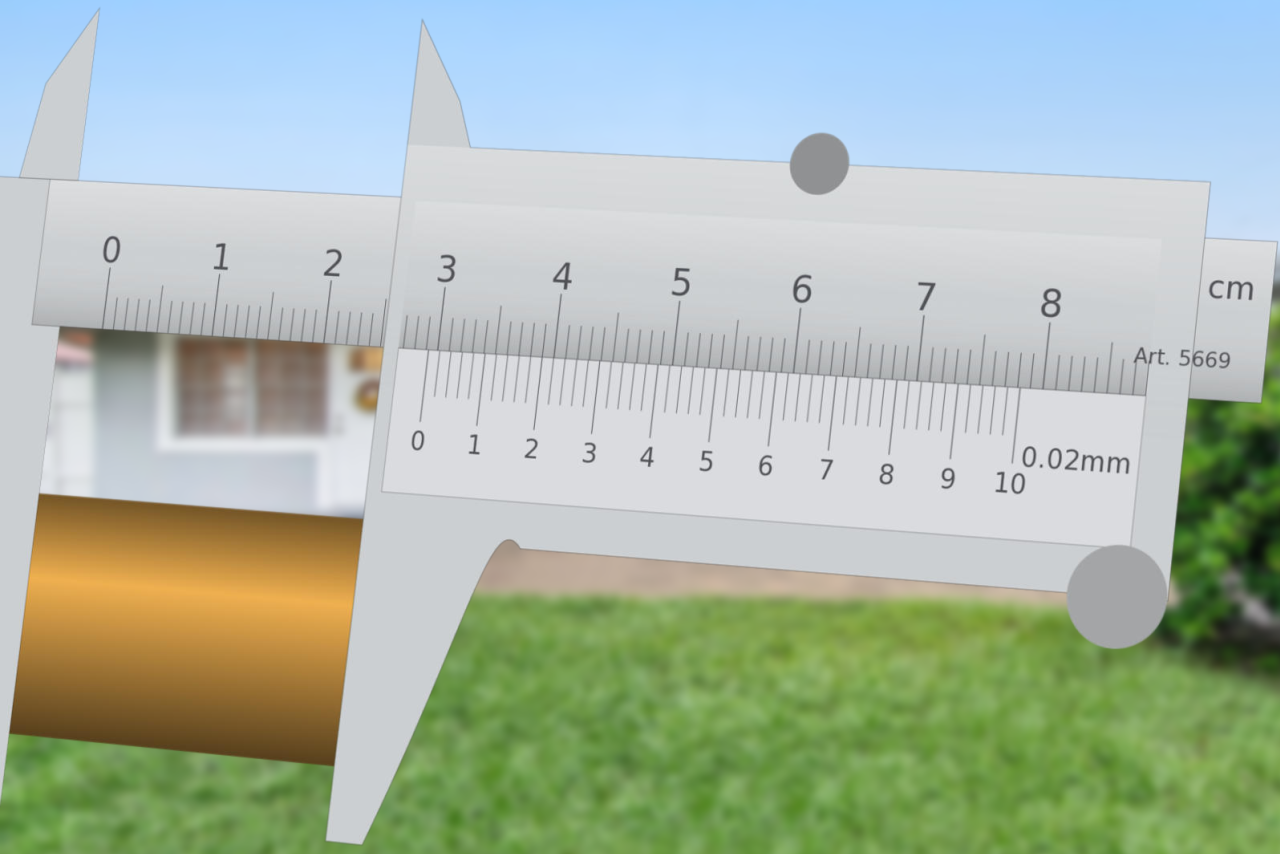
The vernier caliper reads 29.2 mm
